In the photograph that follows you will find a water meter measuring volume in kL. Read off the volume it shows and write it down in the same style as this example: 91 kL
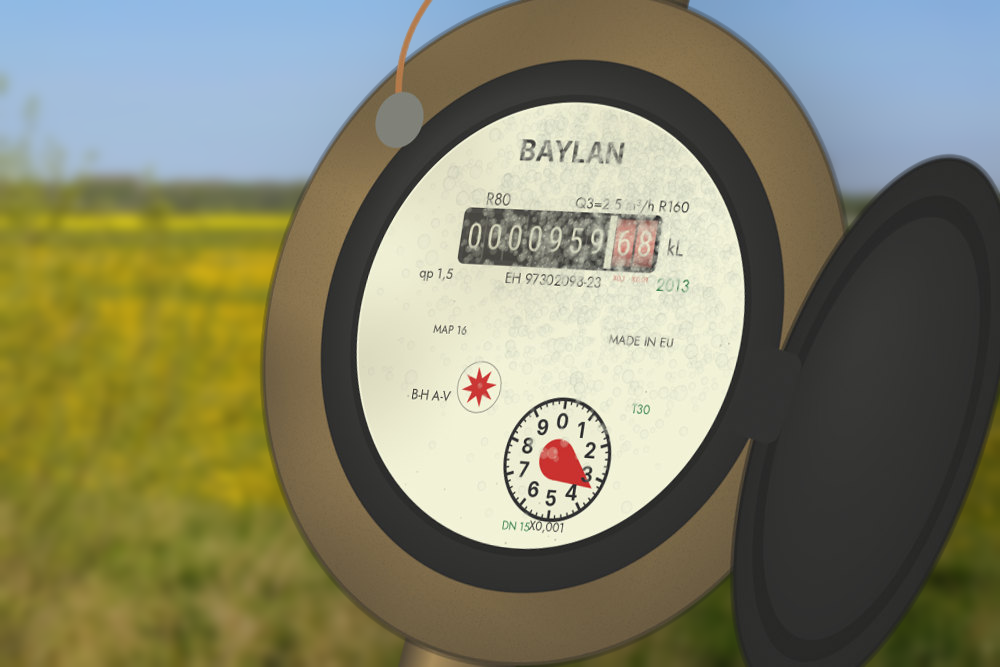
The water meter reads 959.683 kL
